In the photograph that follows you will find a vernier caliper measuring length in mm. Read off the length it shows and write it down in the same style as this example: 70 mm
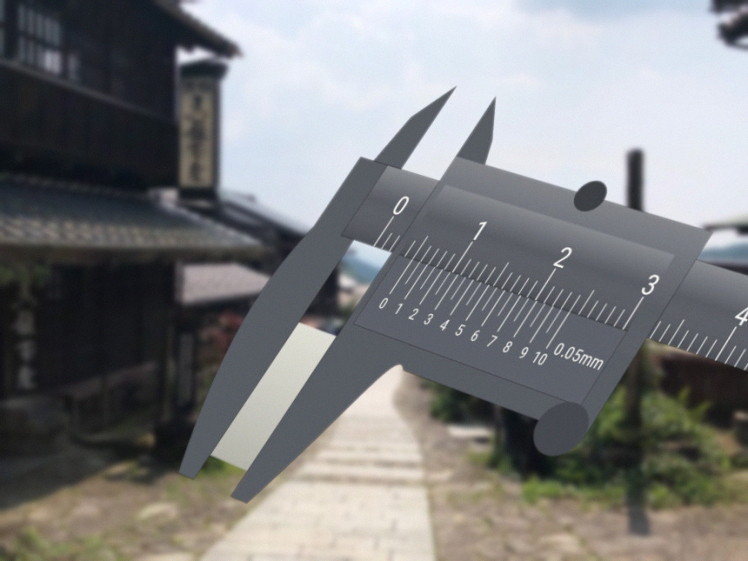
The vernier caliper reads 5.0 mm
